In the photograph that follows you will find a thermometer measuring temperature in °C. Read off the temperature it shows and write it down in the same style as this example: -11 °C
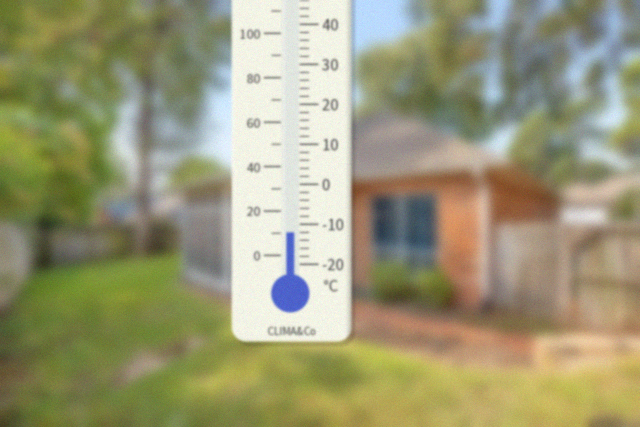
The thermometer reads -12 °C
